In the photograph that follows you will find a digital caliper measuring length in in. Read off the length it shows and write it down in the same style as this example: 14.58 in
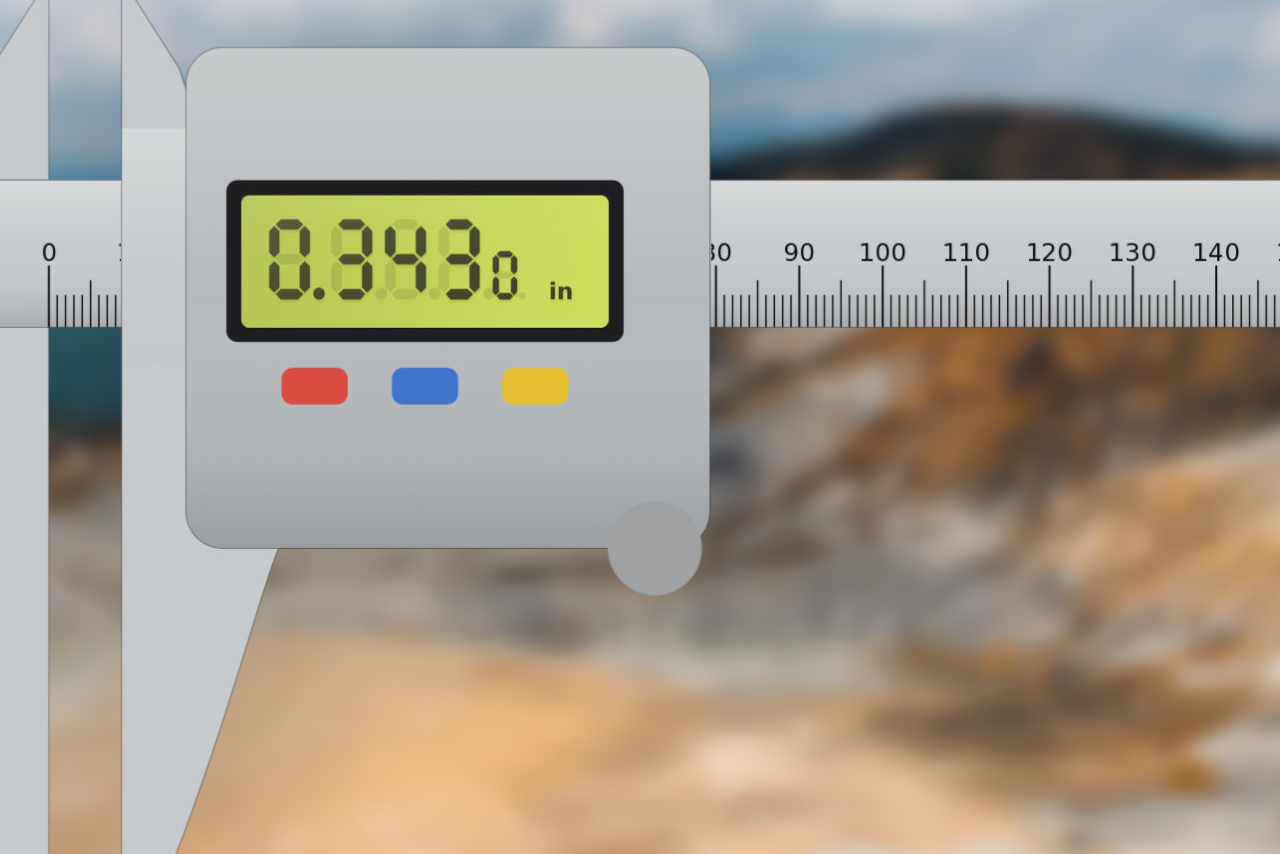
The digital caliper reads 0.3430 in
